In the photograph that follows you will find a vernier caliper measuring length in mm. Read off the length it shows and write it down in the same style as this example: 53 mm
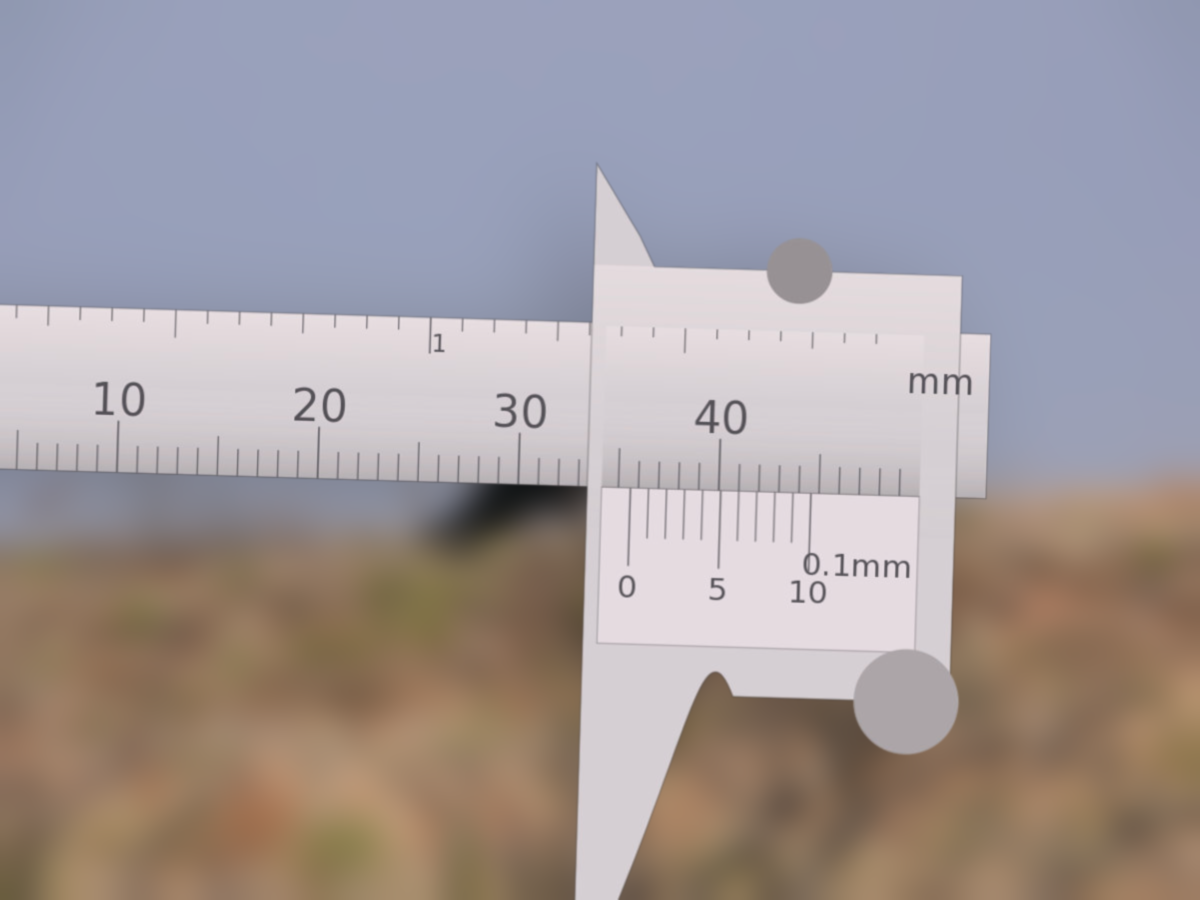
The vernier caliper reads 35.6 mm
